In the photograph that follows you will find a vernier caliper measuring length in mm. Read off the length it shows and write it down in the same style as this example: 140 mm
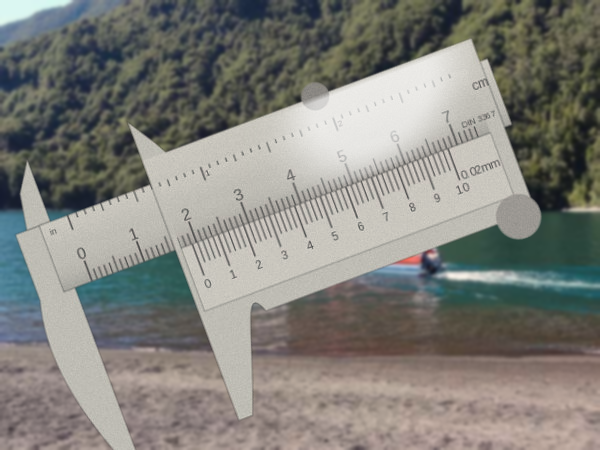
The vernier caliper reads 19.2 mm
